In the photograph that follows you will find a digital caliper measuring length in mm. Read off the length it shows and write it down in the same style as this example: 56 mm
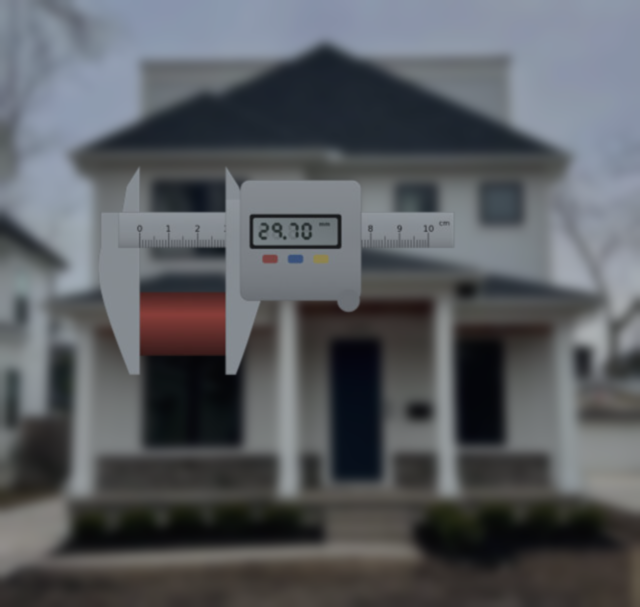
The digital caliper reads 29.70 mm
